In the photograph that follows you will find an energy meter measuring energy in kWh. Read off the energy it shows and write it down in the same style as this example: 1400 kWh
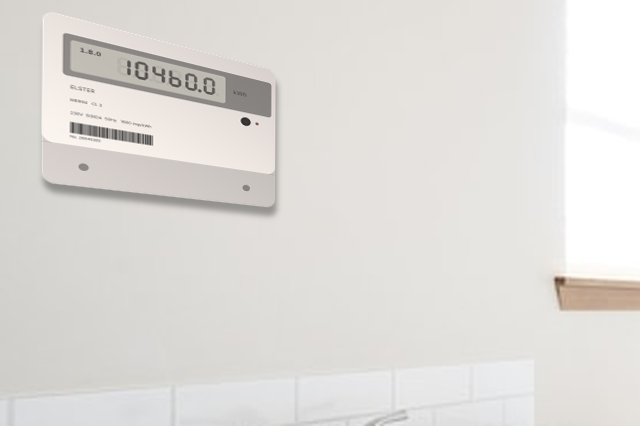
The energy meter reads 10460.0 kWh
